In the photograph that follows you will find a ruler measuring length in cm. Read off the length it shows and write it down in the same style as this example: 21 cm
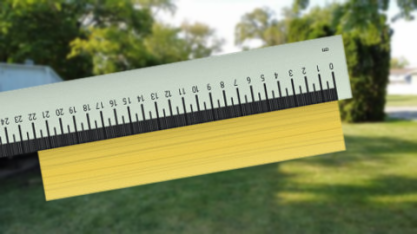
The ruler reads 22 cm
